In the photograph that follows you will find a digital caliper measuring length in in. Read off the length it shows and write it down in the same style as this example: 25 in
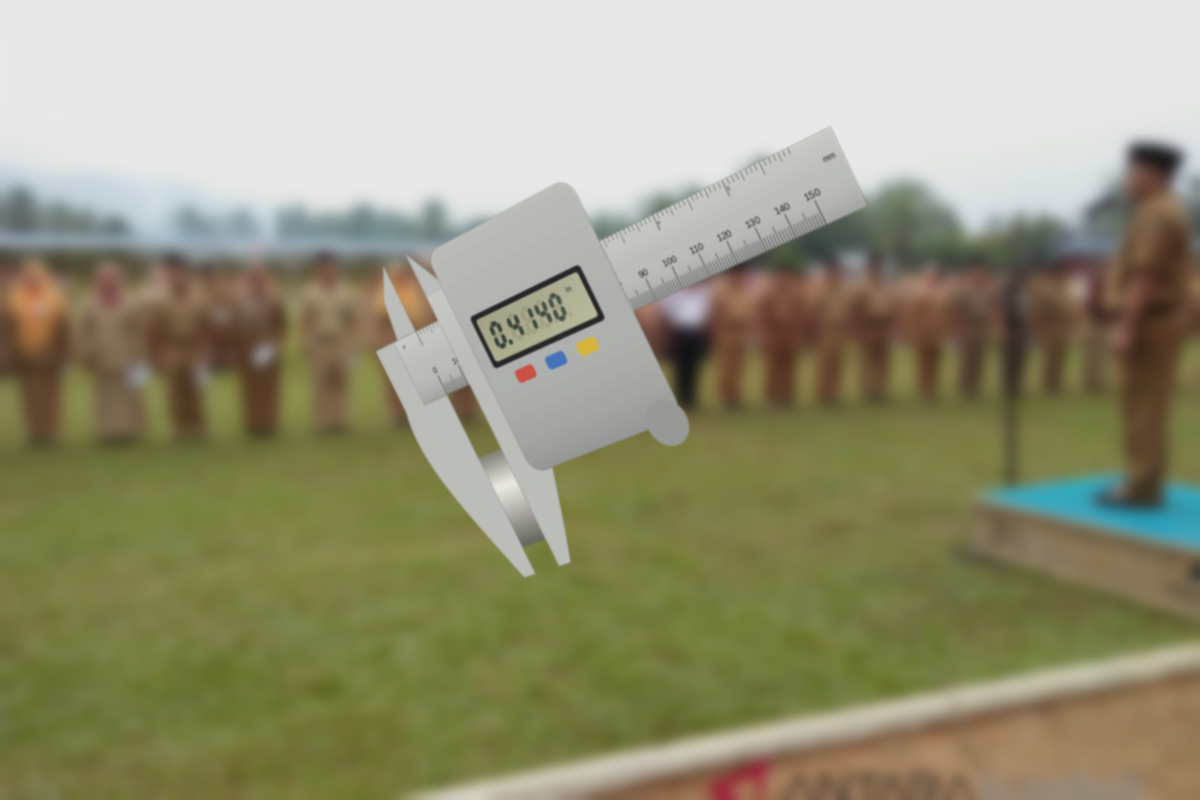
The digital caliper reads 0.4140 in
